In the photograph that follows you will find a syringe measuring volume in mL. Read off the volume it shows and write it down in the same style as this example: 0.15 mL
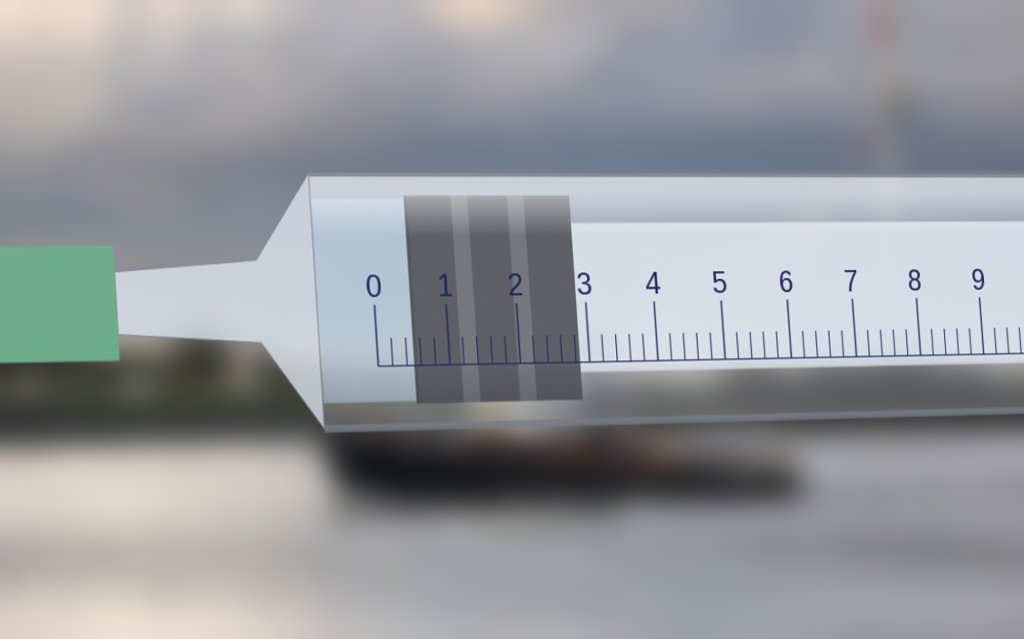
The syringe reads 0.5 mL
